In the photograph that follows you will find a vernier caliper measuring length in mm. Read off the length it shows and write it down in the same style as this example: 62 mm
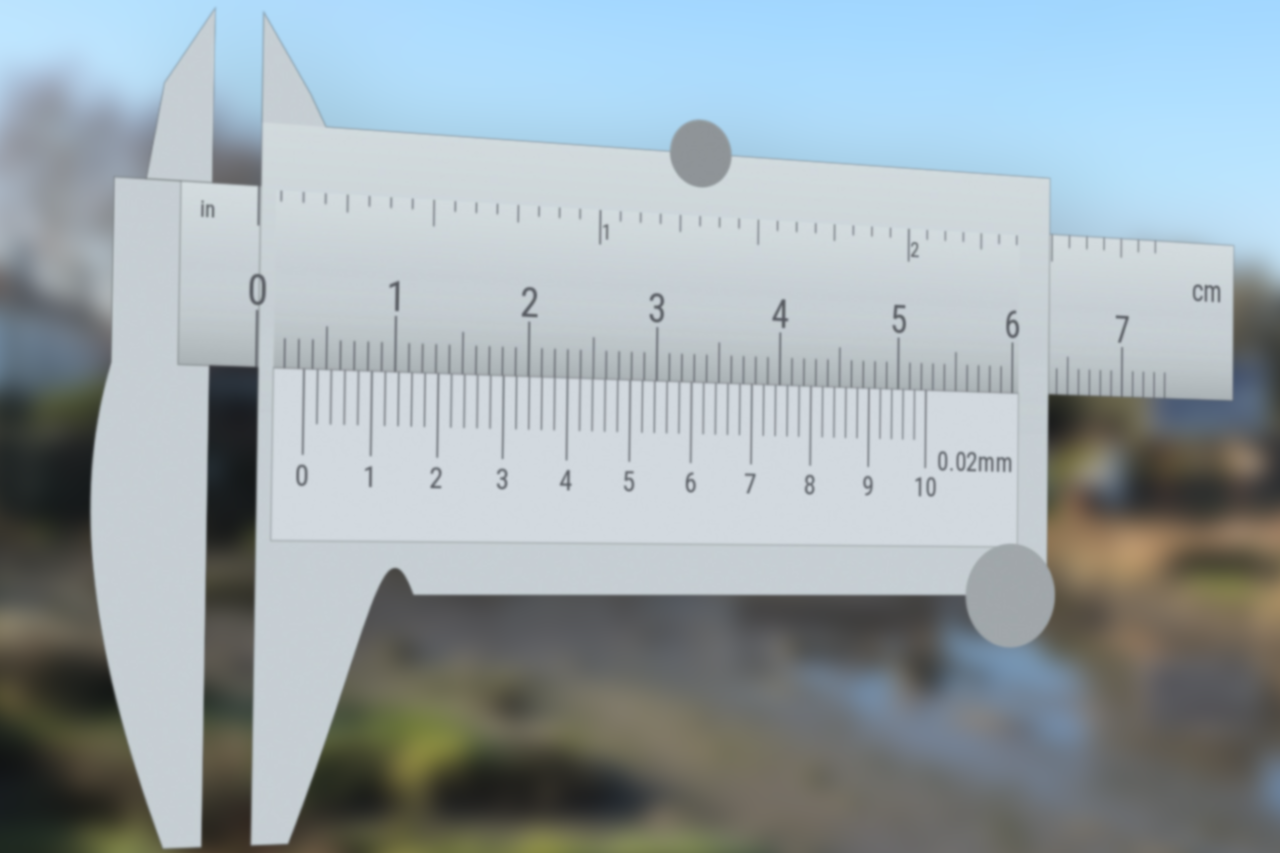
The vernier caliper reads 3.4 mm
